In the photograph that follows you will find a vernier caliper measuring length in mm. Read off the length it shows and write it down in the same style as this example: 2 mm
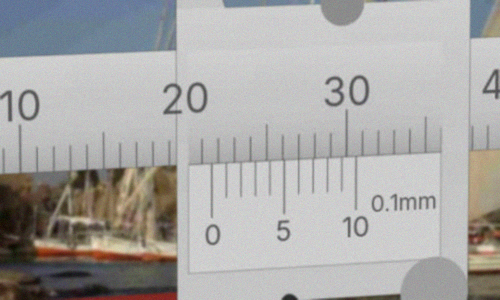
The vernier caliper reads 21.6 mm
